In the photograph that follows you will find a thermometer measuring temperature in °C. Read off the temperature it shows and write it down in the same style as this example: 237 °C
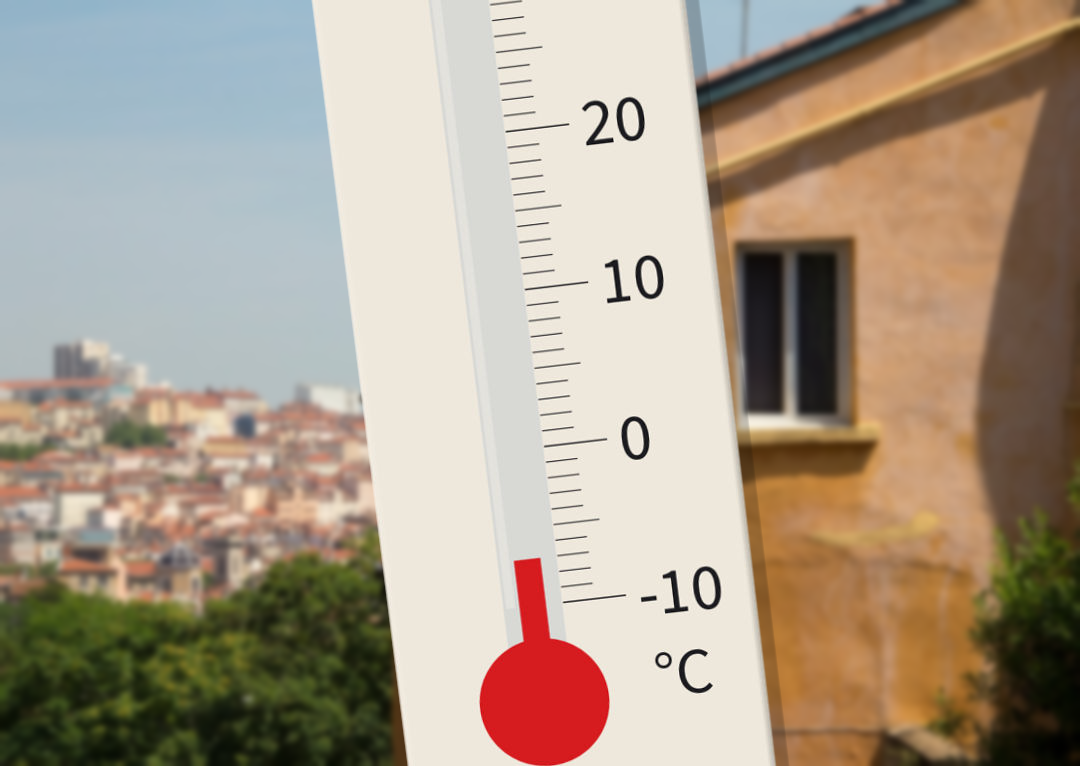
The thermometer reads -7 °C
